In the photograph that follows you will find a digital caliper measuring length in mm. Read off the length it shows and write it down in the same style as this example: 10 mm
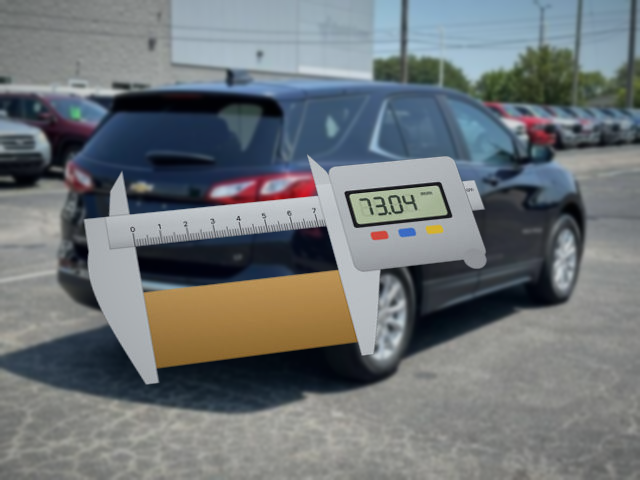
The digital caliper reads 73.04 mm
